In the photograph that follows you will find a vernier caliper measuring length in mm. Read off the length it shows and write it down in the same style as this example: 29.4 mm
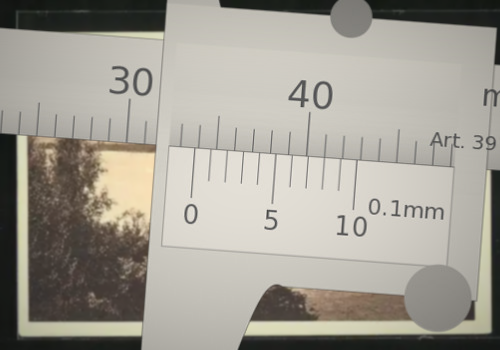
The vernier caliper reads 33.8 mm
